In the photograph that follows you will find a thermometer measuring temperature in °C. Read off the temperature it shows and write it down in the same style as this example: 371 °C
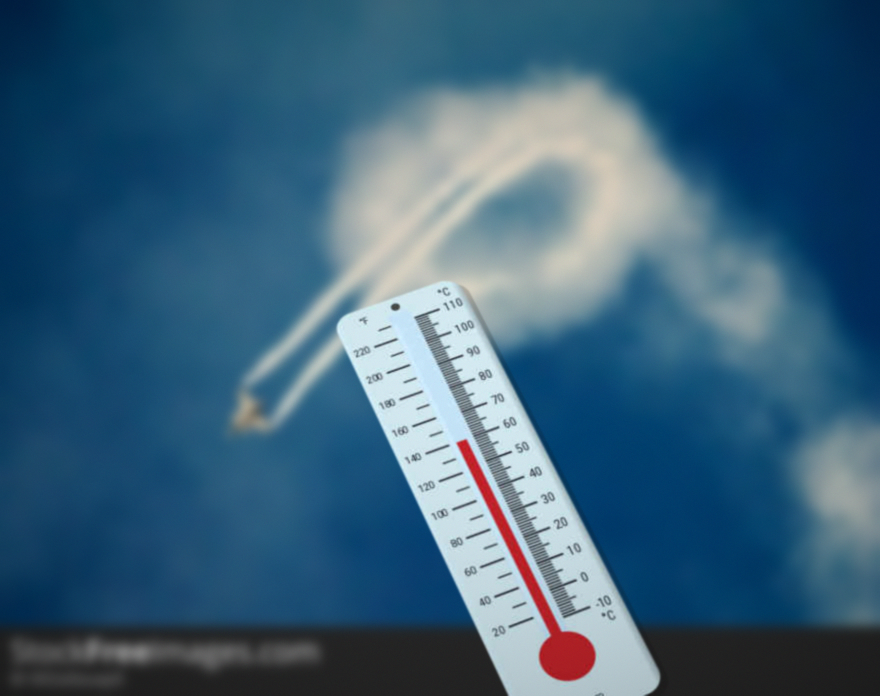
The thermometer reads 60 °C
